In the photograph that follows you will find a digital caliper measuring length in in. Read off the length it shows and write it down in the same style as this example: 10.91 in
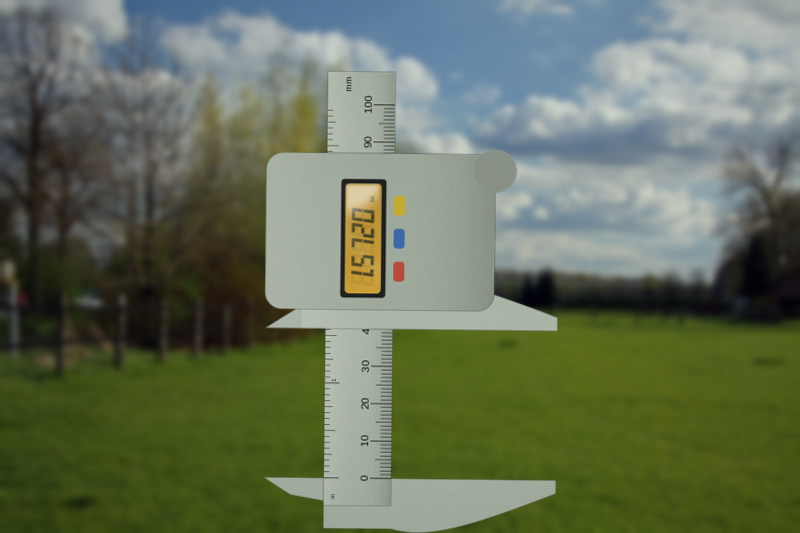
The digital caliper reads 1.5720 in
